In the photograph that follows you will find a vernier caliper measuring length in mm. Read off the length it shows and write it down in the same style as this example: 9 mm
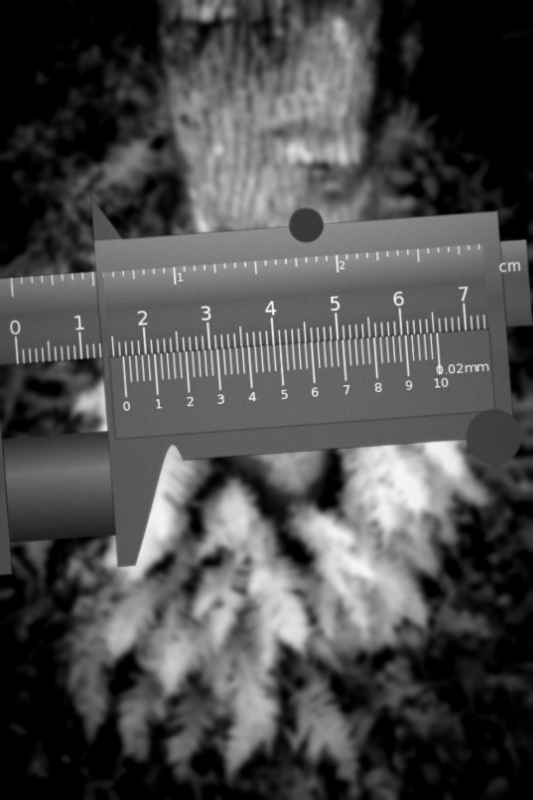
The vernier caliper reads 16.5 mm
